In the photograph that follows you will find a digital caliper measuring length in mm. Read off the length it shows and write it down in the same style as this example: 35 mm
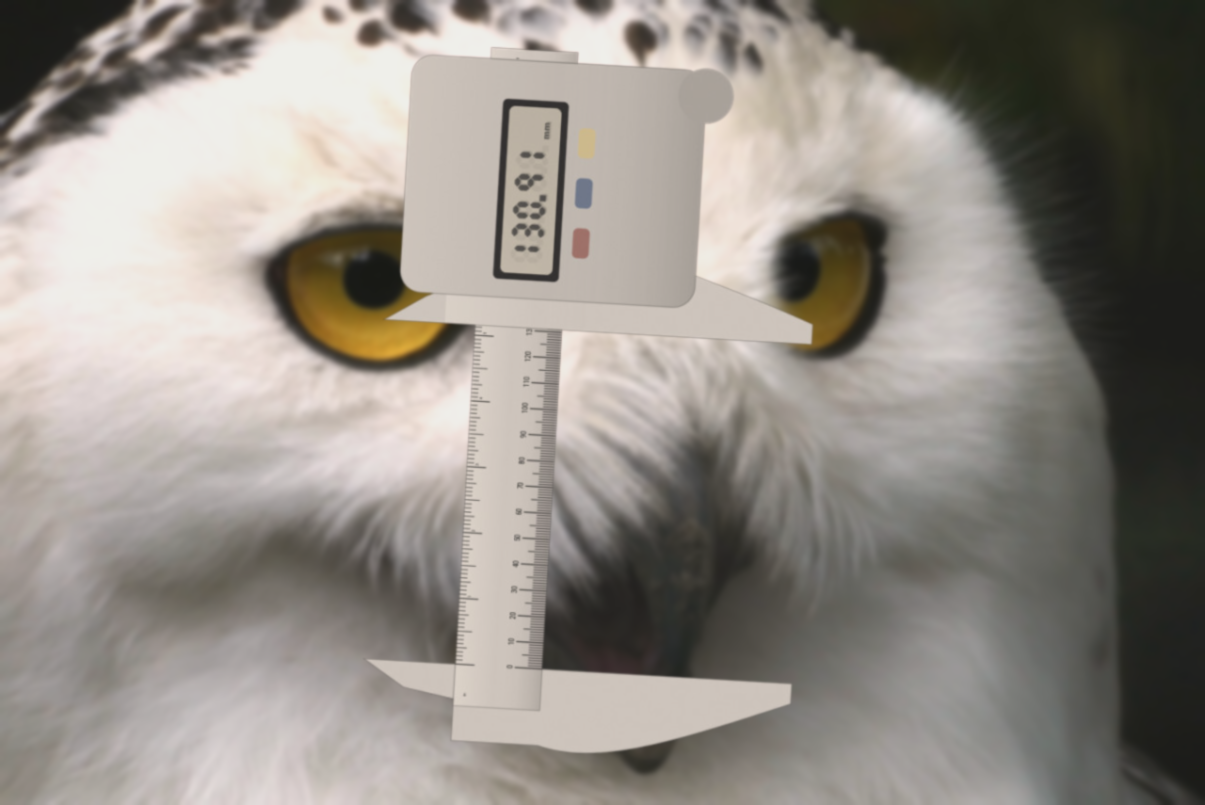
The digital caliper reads 130.91 mm
